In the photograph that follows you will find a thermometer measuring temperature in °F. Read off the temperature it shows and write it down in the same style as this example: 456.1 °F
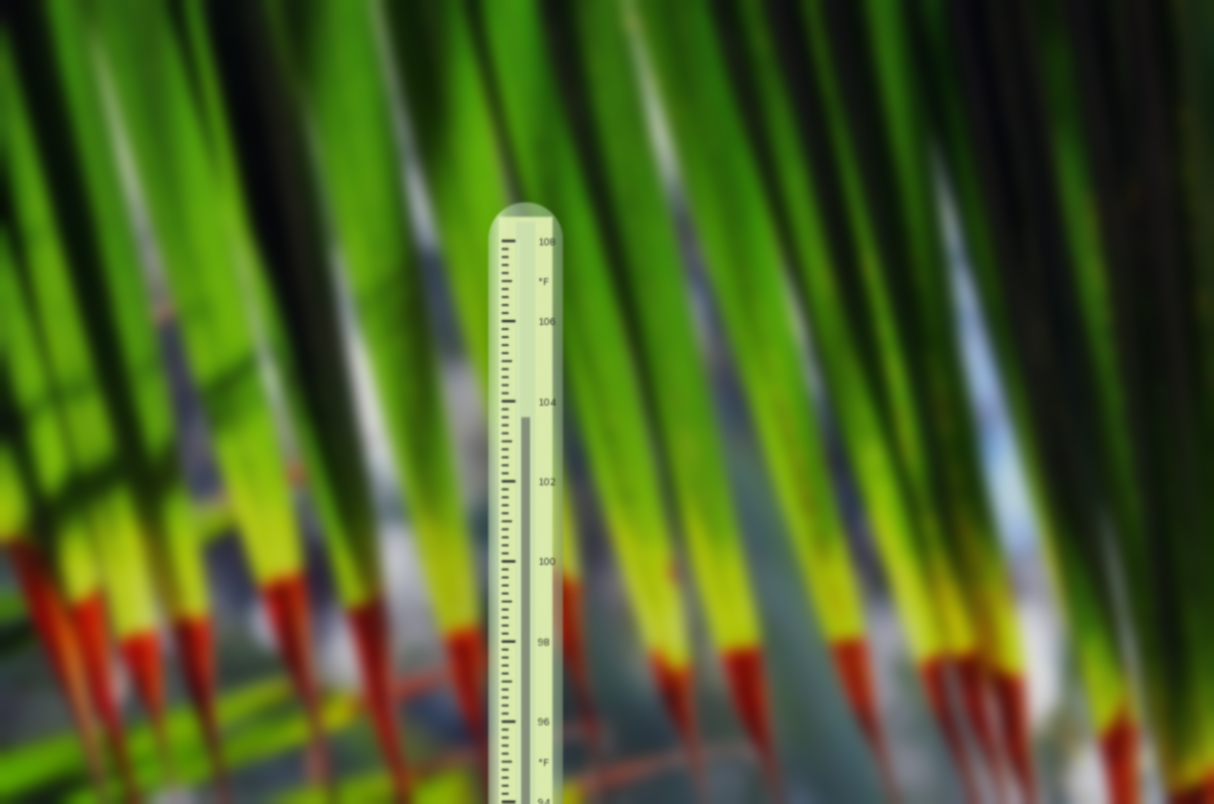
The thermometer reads 103.6 °F
